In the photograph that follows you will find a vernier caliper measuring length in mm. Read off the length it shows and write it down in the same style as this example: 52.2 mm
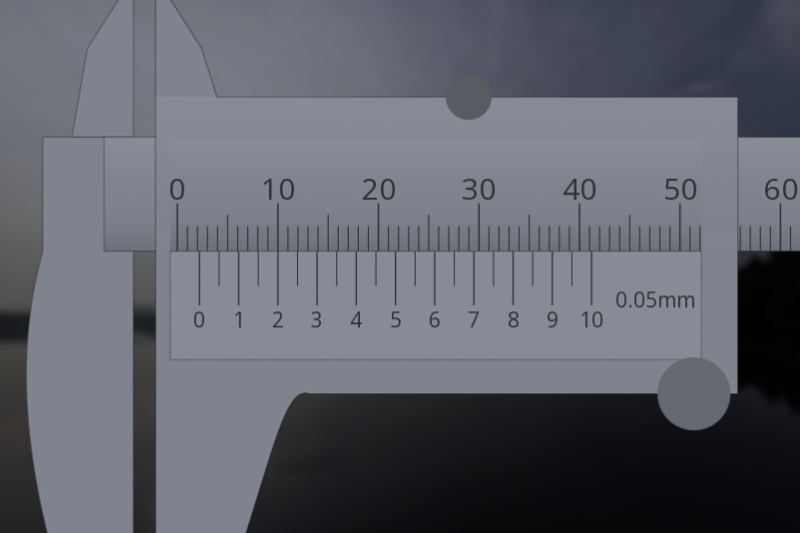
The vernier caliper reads 2.2 mm
